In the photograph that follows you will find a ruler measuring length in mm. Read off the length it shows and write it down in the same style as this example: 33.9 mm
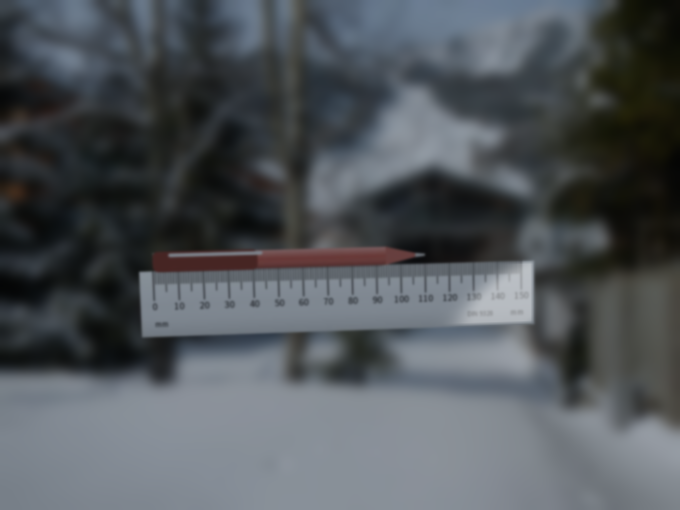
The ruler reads 110 mm
